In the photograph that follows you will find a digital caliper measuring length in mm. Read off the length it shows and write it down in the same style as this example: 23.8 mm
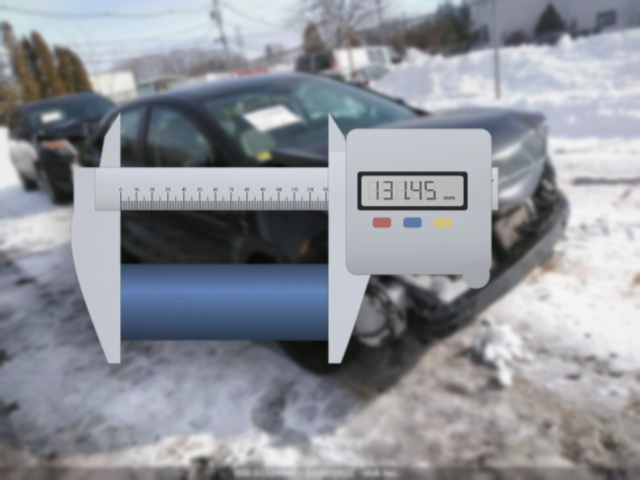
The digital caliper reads 131.45 mm
